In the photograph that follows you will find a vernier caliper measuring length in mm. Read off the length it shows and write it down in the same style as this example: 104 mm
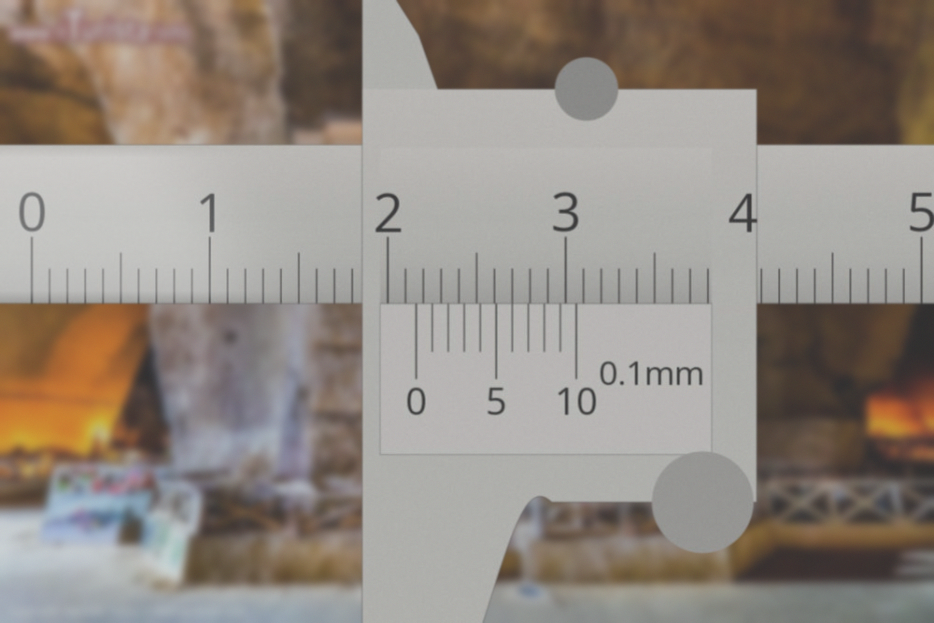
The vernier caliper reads 21.6 mm
